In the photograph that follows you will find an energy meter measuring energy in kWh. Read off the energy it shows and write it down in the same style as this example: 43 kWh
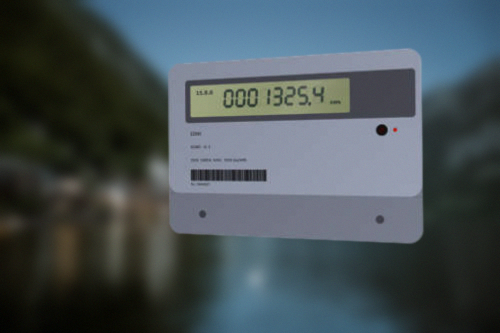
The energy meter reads 1325.4 kWh
